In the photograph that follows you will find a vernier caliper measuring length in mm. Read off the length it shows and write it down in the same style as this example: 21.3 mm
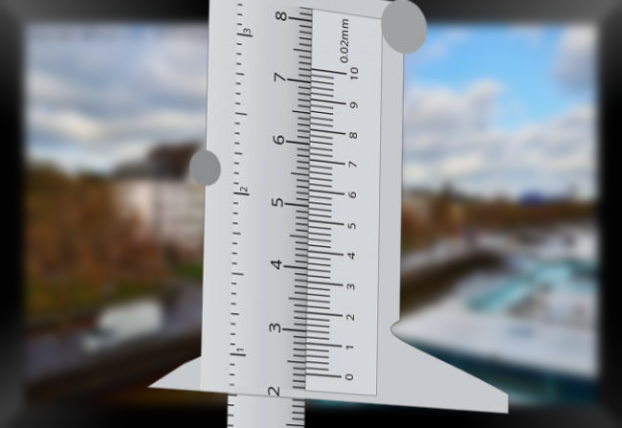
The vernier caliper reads 23.2 mm
